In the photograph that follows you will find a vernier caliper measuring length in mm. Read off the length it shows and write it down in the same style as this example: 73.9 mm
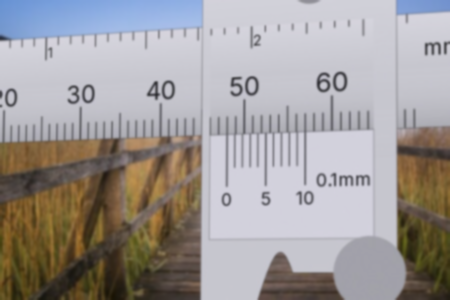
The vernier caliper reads 48.0 mm
